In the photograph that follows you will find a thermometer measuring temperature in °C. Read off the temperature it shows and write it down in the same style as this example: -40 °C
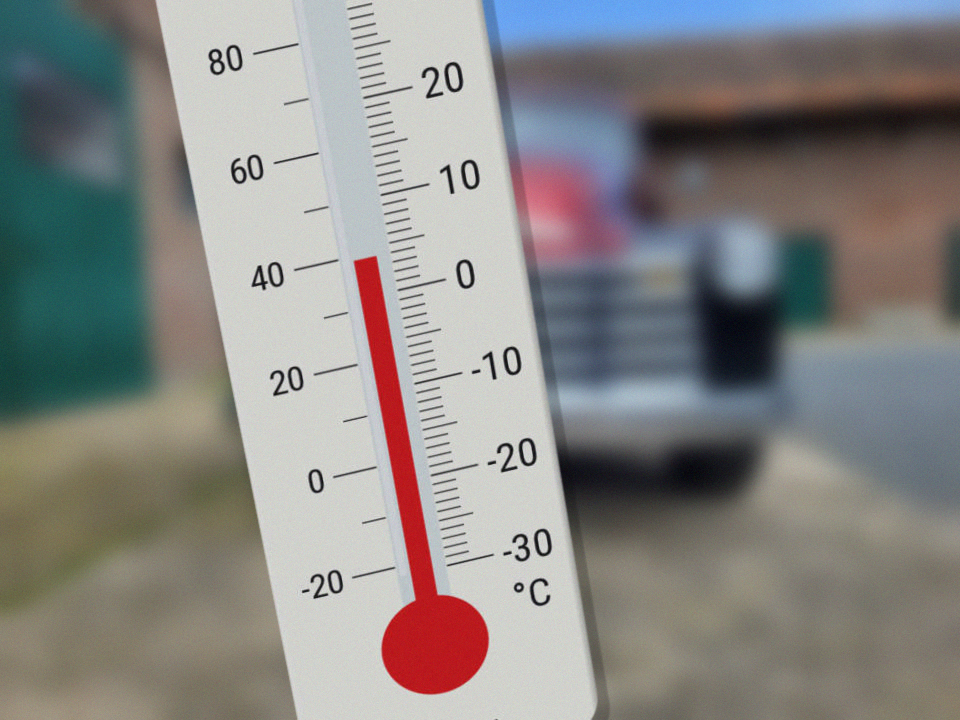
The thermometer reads 4 °C
